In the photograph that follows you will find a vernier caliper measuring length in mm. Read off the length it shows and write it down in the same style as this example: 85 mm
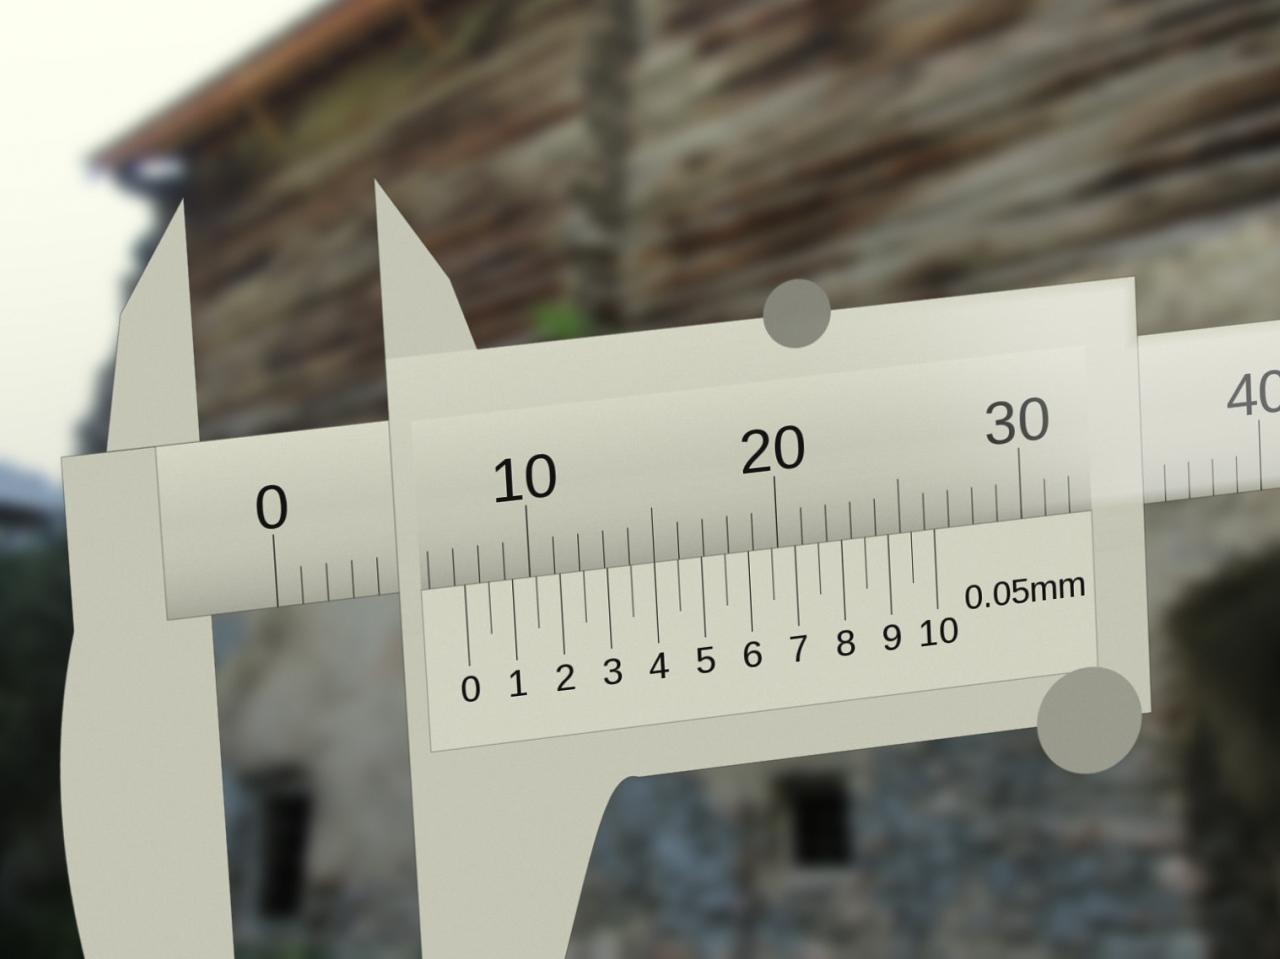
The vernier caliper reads 7.40 mm
